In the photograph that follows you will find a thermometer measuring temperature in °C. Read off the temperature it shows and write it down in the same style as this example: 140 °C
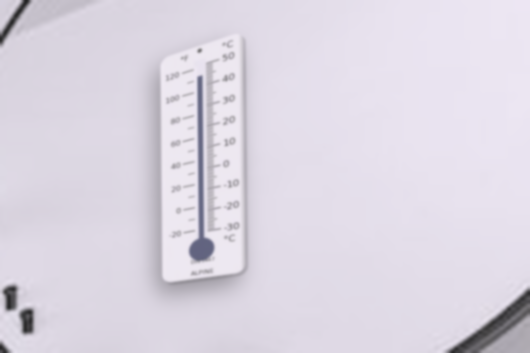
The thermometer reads 45 °C
